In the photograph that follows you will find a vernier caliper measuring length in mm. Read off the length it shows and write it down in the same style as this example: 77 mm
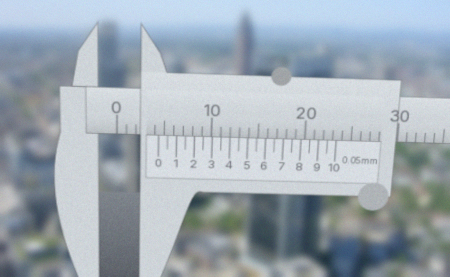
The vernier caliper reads 4.4 mm
